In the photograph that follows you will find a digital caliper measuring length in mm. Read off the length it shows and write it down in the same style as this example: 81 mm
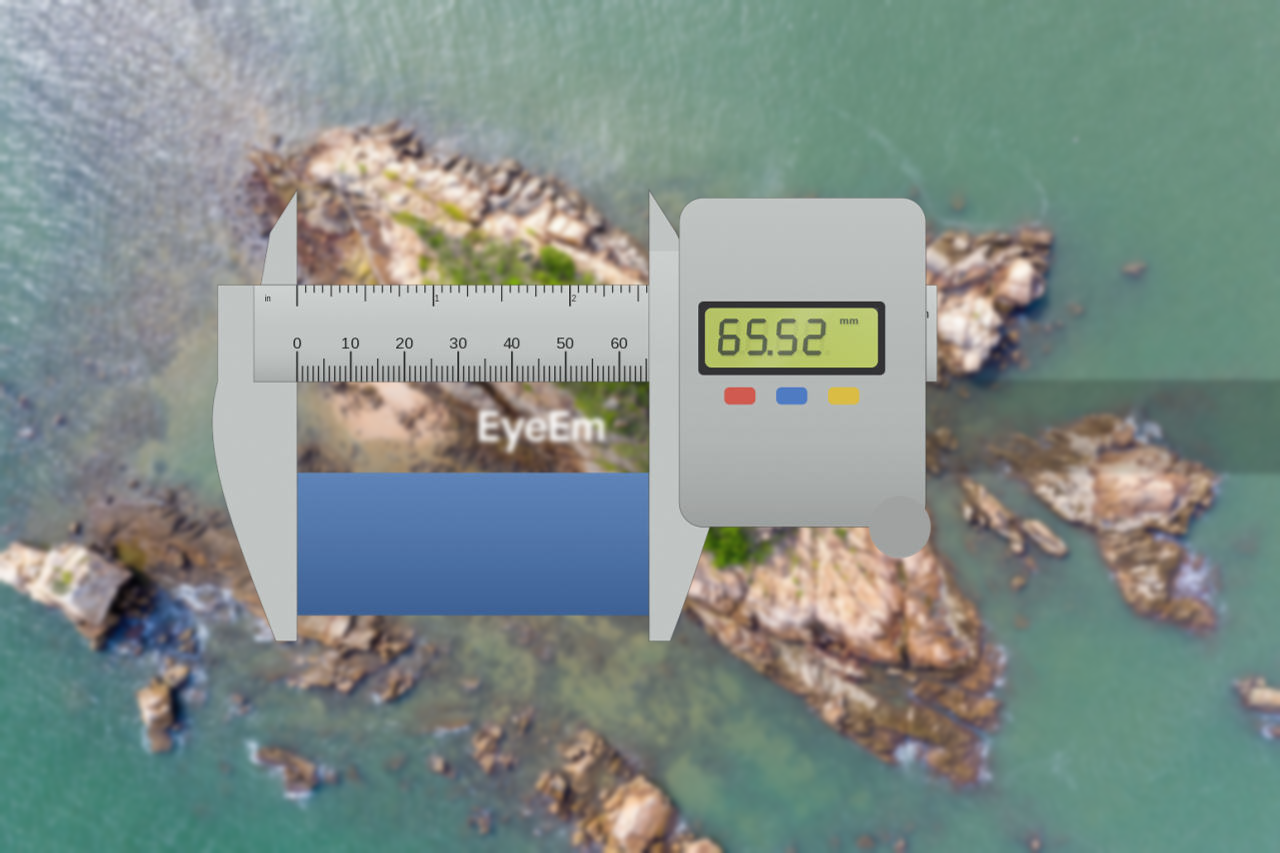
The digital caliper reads 65.52 mm
